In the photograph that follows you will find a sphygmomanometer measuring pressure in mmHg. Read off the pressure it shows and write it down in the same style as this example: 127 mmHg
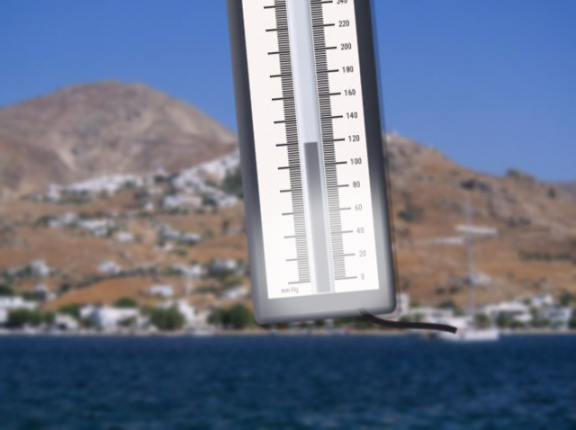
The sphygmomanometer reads 120 mmHg
